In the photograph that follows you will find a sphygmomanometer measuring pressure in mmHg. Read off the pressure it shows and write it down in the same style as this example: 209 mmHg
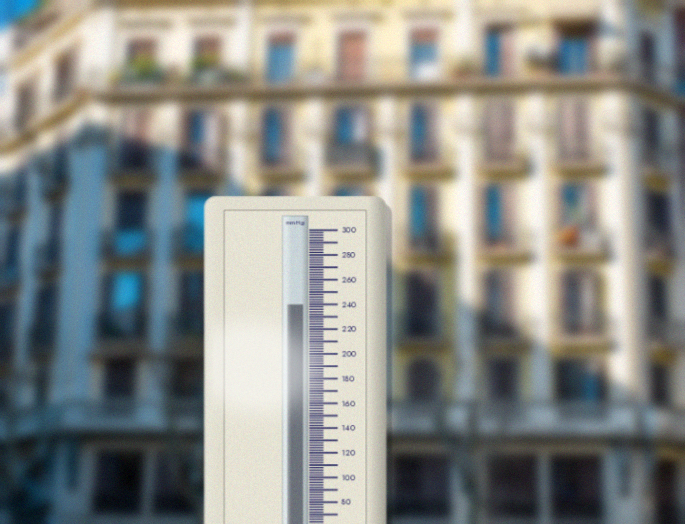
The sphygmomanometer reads 240 mmHg
